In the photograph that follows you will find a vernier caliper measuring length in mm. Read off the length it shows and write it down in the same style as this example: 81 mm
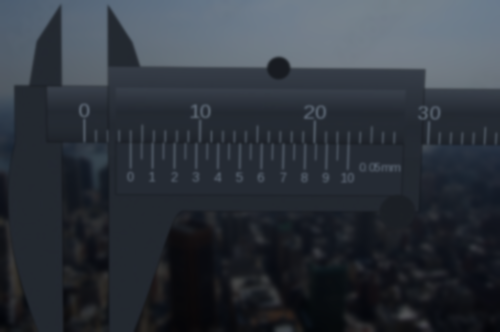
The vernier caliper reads 4.0 mm
